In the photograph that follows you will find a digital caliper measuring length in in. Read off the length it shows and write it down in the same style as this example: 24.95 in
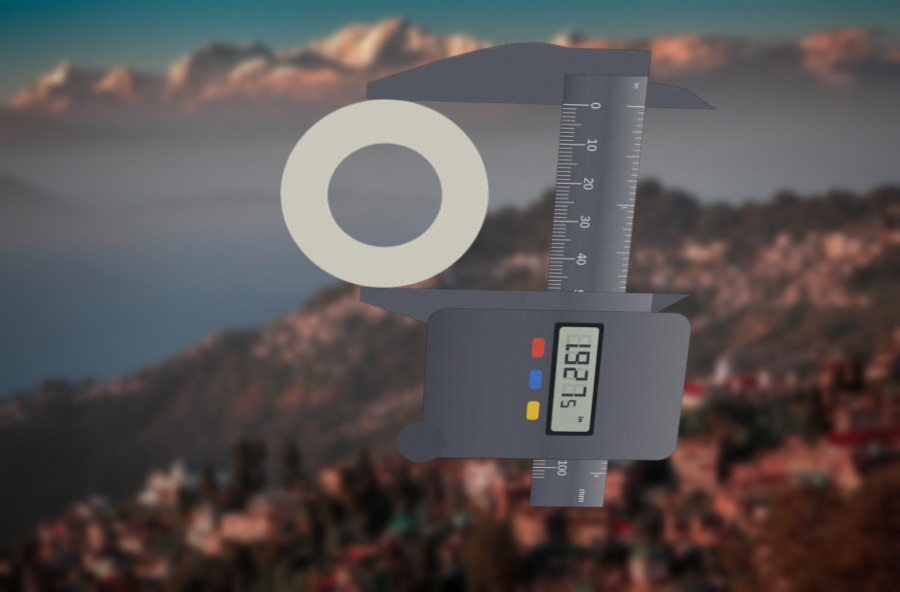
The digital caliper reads 1.9275 in
